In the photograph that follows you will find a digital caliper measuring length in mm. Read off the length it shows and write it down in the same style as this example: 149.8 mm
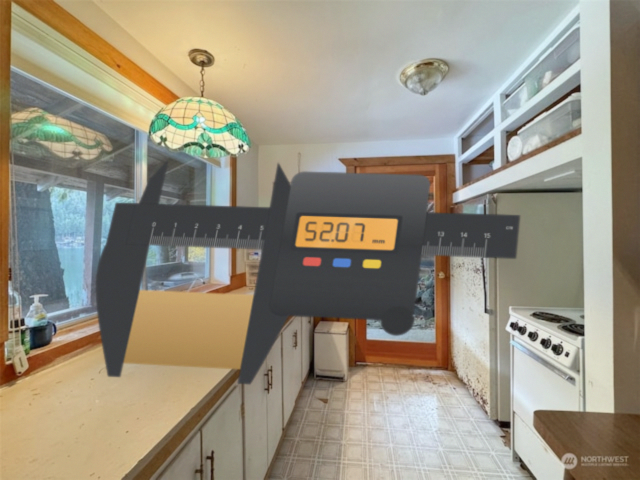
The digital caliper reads 52.07 mm
